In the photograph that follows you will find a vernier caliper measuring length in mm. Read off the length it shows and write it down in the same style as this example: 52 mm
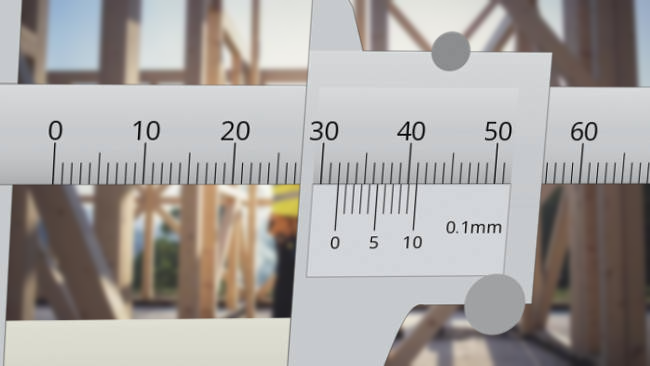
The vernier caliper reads 32.0 mm
